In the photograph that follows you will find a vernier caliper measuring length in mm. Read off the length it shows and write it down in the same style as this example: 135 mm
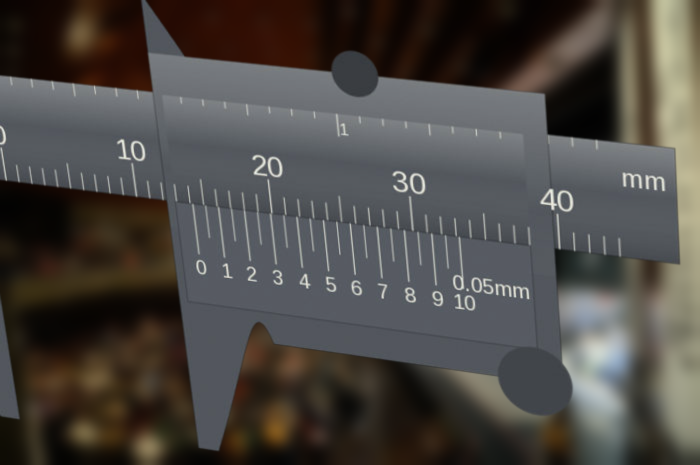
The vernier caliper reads 14.2 mm
